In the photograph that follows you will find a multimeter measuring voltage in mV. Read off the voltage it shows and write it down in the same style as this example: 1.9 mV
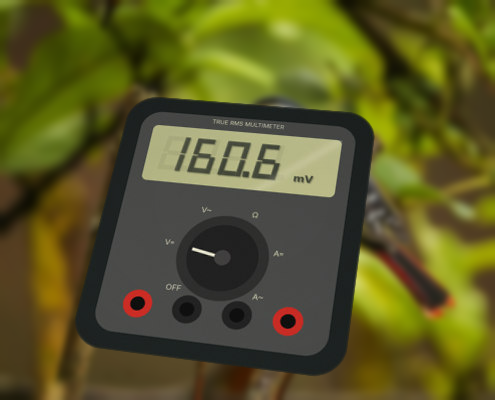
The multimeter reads 160.6 mV
